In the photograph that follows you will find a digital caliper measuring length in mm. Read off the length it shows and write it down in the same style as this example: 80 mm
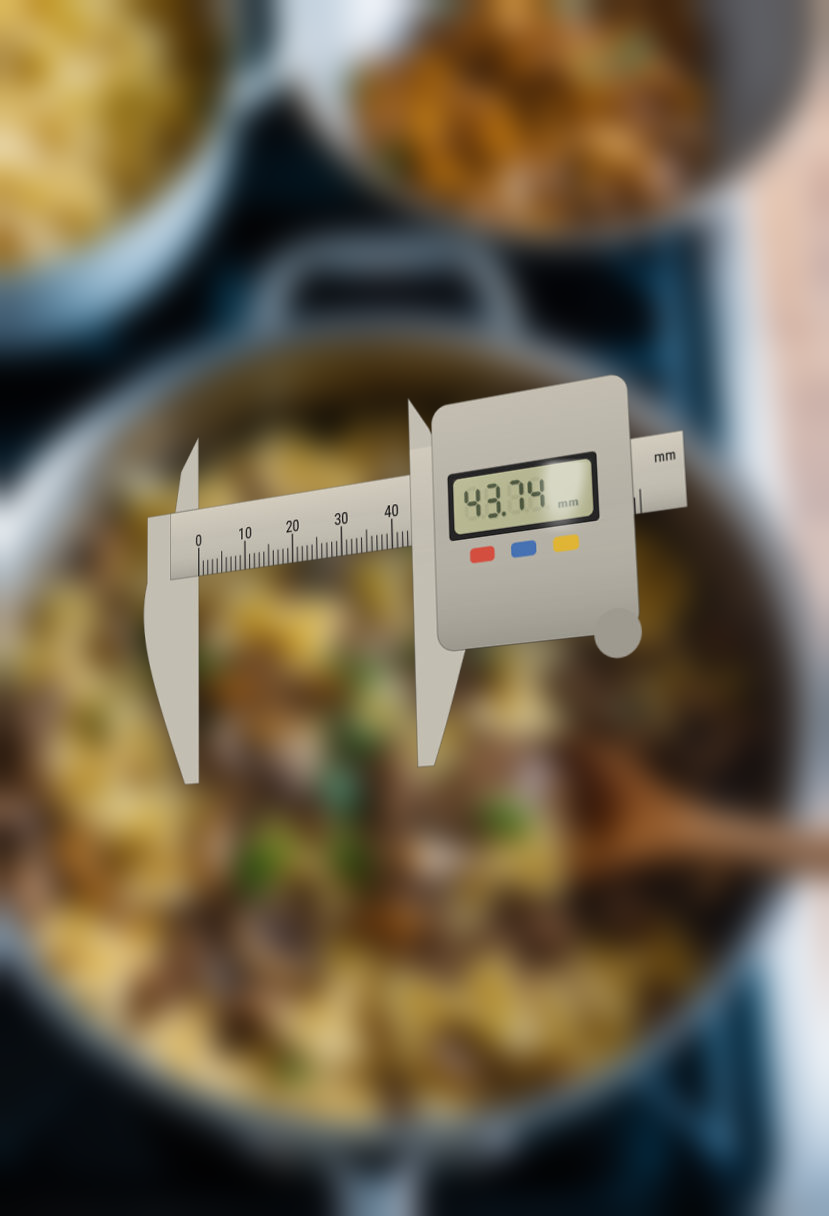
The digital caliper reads 43.74 mm
